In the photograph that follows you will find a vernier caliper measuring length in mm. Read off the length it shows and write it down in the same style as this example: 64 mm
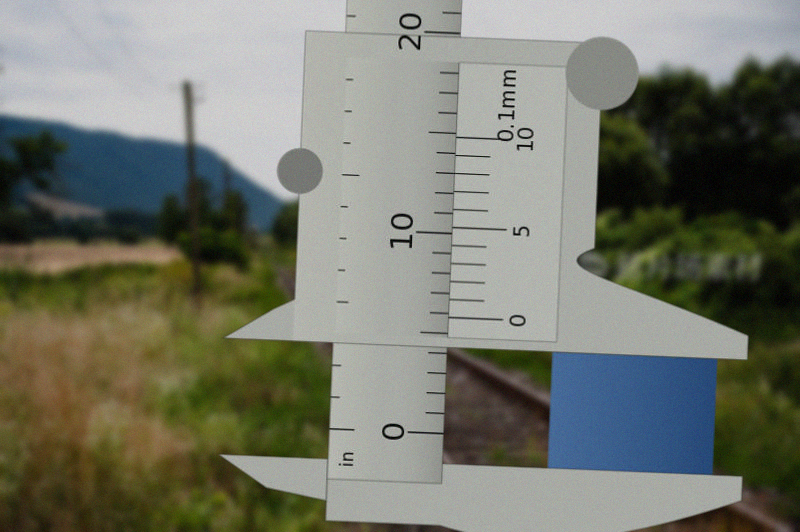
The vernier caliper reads 5.8 mm
